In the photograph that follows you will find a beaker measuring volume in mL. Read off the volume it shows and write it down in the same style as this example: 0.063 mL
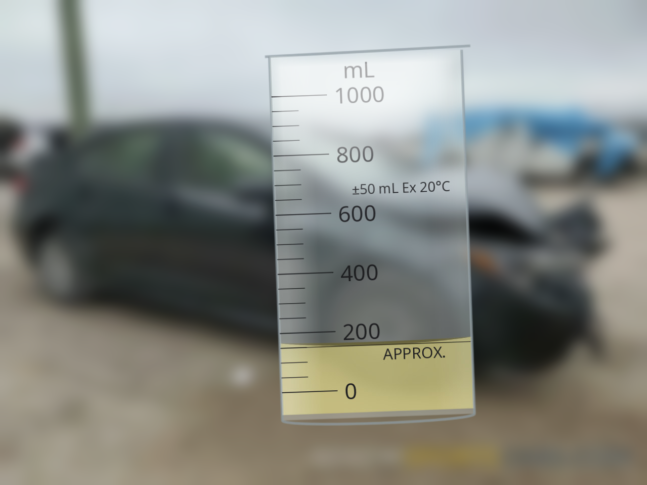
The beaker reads 150 mL
